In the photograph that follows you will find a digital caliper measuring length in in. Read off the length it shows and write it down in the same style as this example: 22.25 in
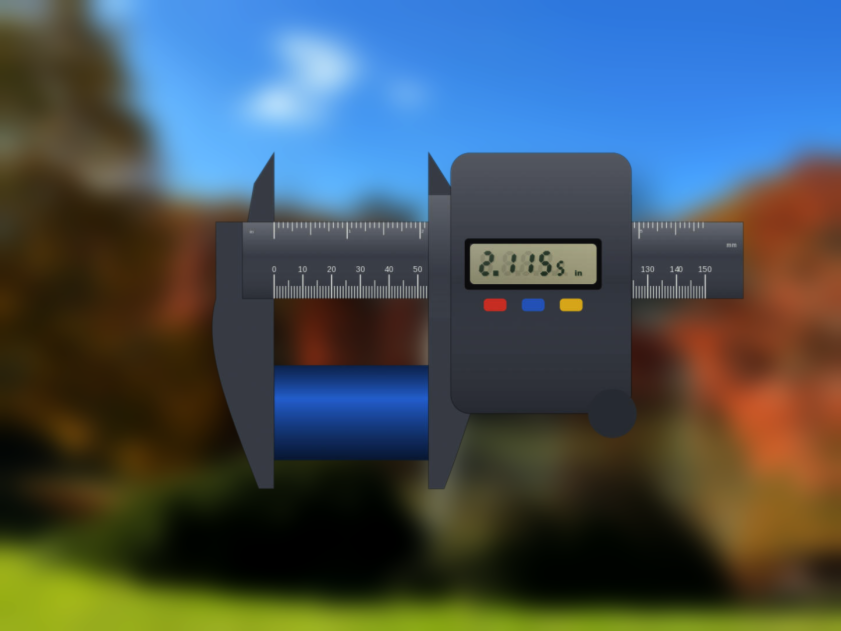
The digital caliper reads 2.1155 in
